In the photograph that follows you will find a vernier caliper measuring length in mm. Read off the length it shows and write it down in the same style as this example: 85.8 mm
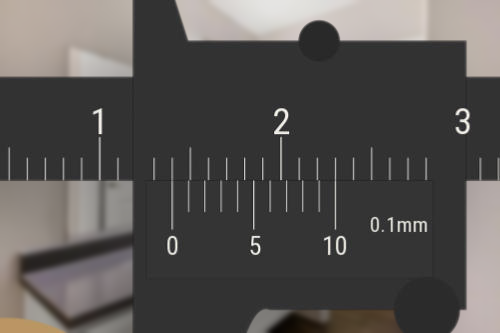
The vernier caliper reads 14.0 mm
